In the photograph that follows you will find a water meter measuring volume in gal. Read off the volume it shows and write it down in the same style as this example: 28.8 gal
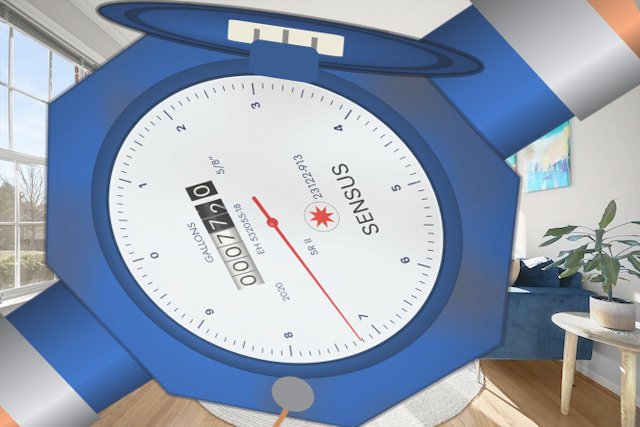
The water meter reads 7717.2 gal
